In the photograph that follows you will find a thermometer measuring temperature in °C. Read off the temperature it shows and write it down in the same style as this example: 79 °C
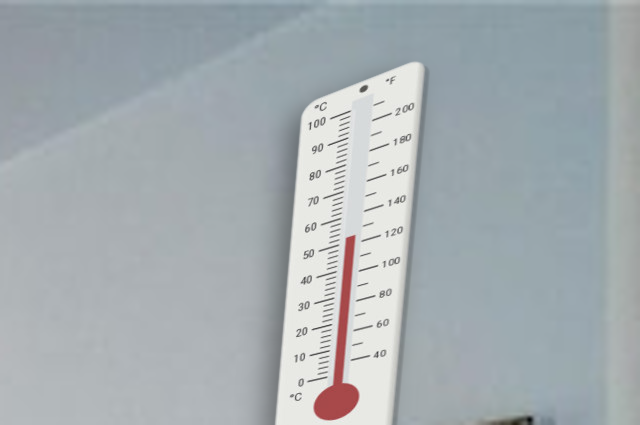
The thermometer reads 52 °C
